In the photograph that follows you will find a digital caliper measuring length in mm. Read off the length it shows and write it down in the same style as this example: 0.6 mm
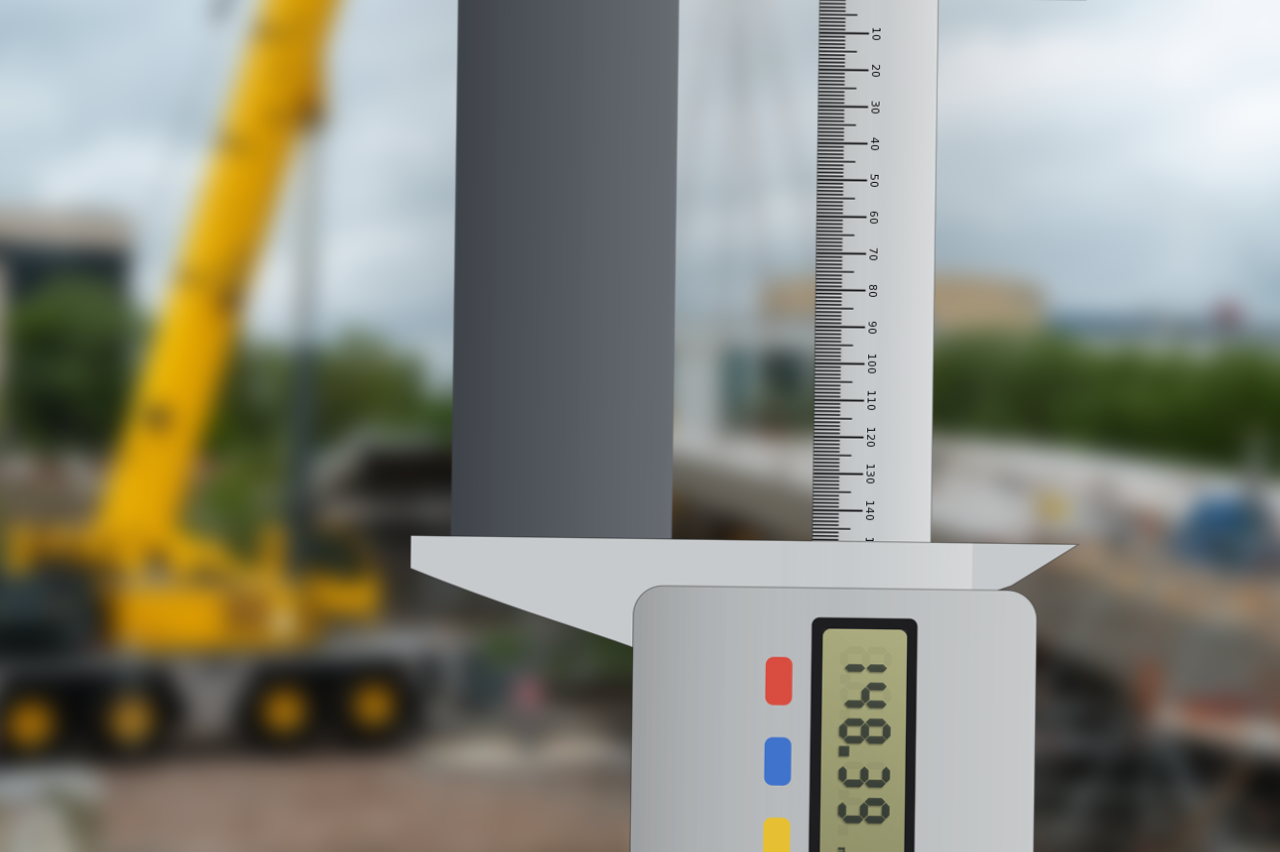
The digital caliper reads 148.39 mm
